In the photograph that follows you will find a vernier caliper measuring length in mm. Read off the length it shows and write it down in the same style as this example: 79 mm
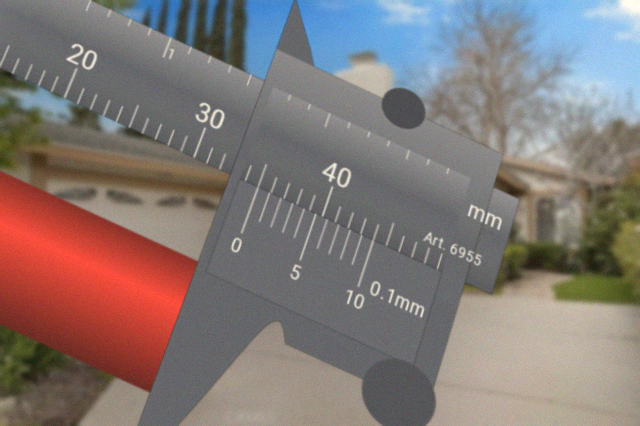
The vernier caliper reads 35.0 mm
